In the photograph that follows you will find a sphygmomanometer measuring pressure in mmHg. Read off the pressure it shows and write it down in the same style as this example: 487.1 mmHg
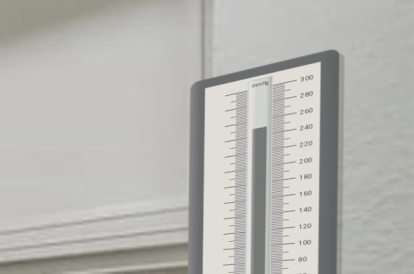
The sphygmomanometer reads 250 mmHg
